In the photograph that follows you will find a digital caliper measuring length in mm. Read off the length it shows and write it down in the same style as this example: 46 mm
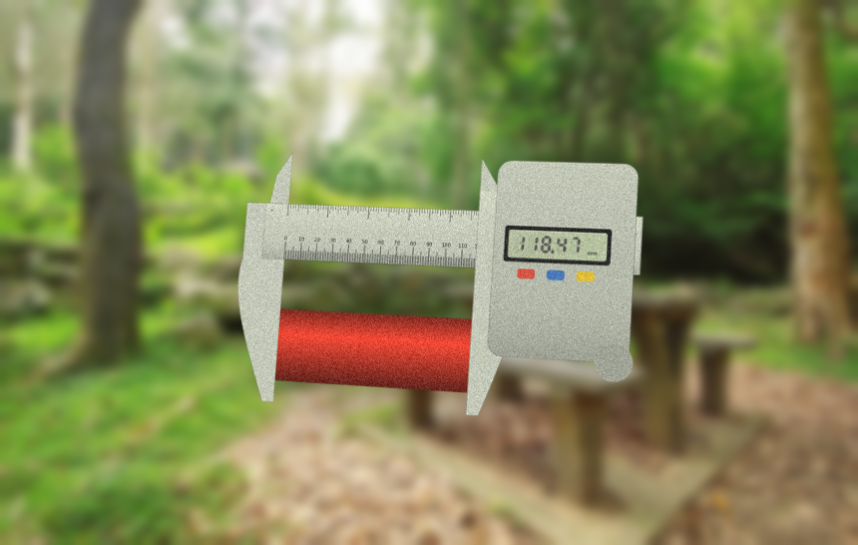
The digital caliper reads 118.47 mm
